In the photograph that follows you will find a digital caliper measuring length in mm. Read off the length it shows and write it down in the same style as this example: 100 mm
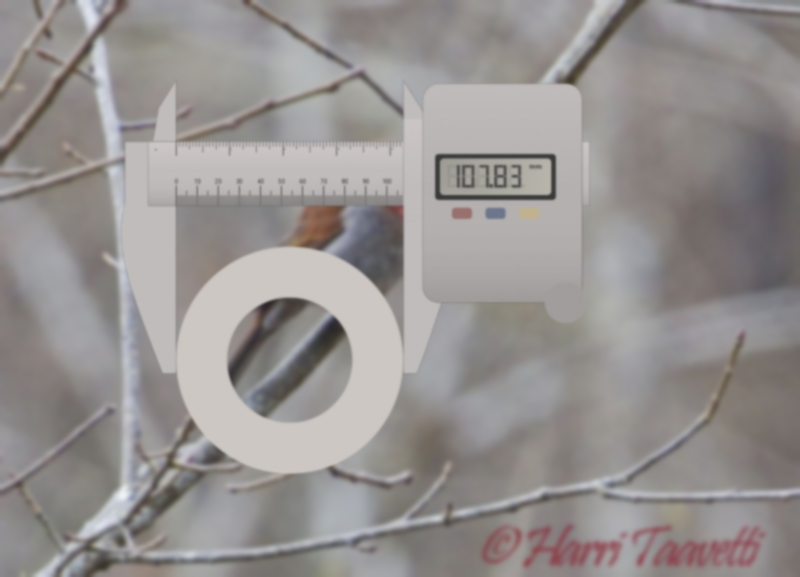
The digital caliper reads 107.83 mm
